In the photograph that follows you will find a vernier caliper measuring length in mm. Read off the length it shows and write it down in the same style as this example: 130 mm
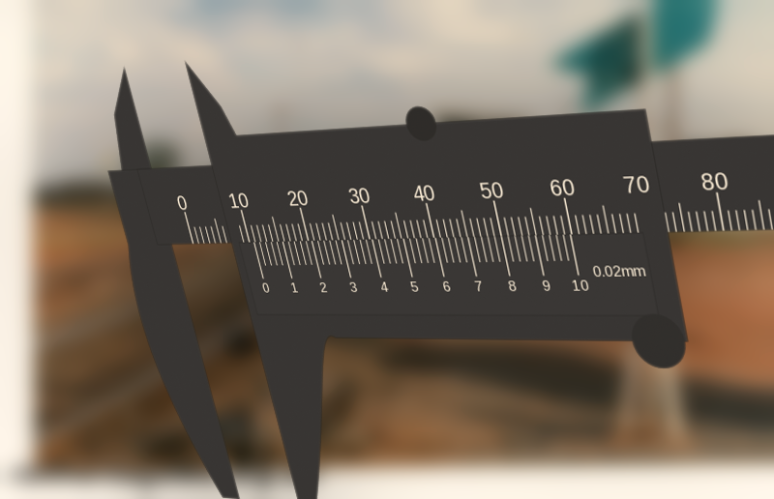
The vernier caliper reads 10.8 mm
